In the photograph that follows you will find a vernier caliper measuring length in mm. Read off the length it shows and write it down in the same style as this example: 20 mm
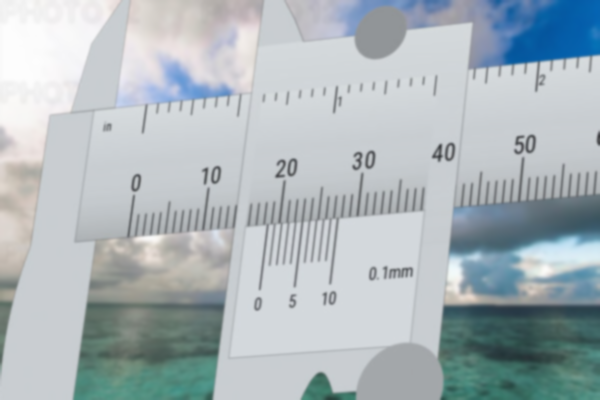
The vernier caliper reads 18.5 mm
